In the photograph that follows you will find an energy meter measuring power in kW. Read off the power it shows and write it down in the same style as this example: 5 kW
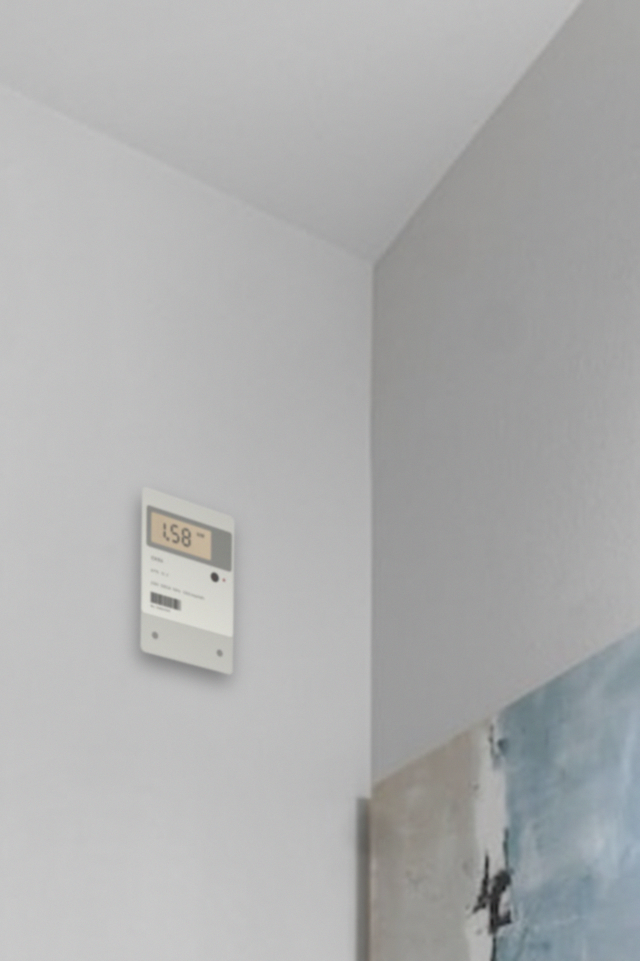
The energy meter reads 1.58 kW
